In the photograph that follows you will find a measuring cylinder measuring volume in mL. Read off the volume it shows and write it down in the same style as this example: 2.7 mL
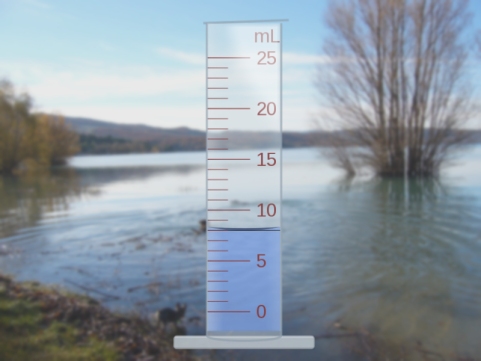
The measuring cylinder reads 8 mL
